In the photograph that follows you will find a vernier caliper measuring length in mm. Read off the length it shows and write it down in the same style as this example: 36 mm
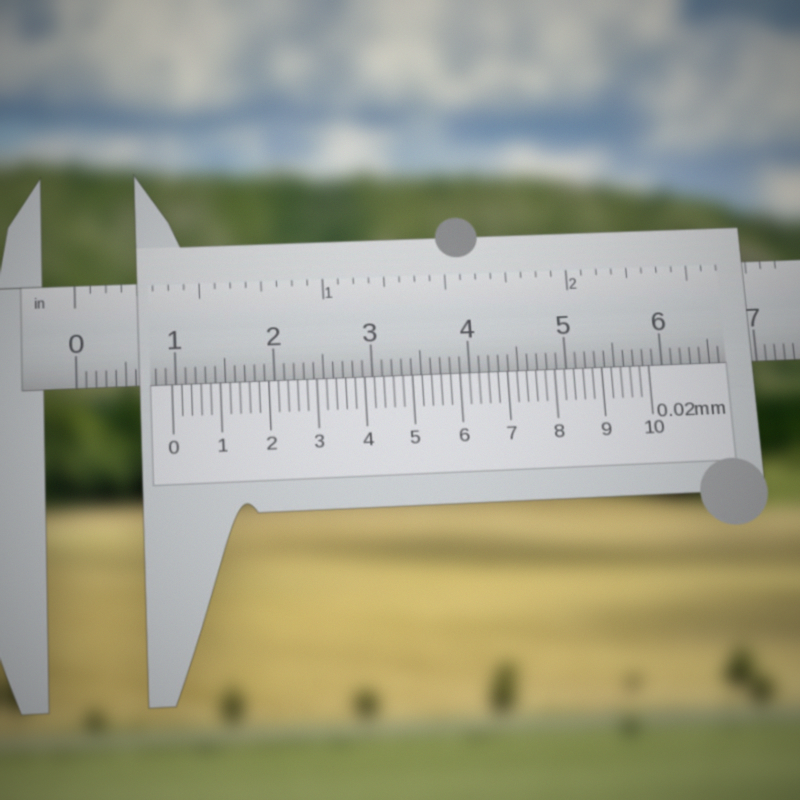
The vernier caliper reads 9.6 mm
